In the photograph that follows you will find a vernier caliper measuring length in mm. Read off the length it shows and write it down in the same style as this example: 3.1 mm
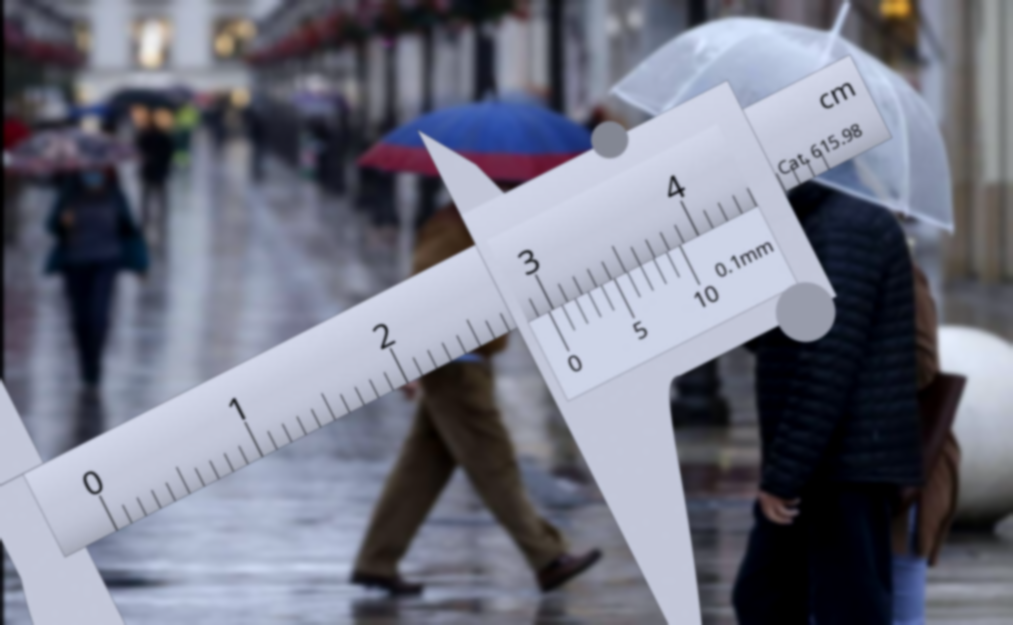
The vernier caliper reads 29.7 mm
